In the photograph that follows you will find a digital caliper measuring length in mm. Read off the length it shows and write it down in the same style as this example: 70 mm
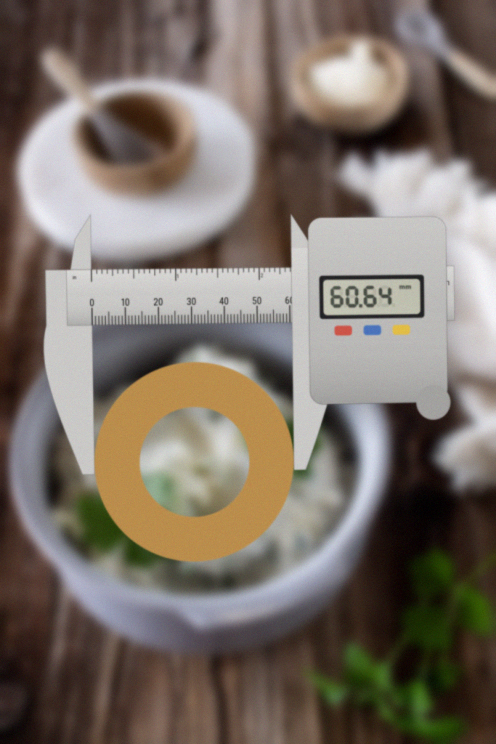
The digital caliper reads 60.64 mm
